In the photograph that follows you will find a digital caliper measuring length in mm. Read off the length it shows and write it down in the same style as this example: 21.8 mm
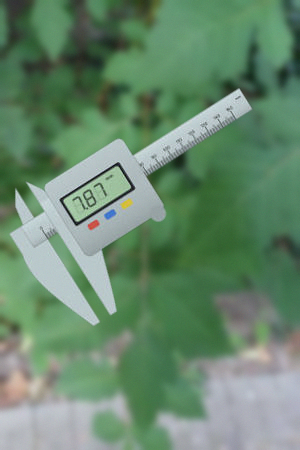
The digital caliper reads 7.87 mm
